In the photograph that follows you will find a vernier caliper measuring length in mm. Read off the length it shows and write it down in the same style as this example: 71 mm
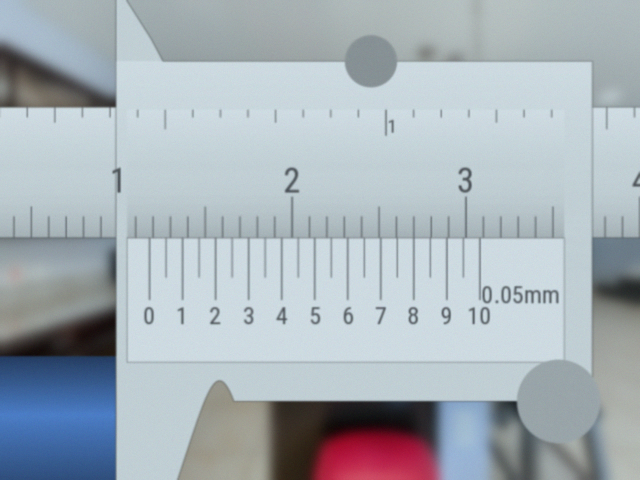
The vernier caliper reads 11.8 mm
